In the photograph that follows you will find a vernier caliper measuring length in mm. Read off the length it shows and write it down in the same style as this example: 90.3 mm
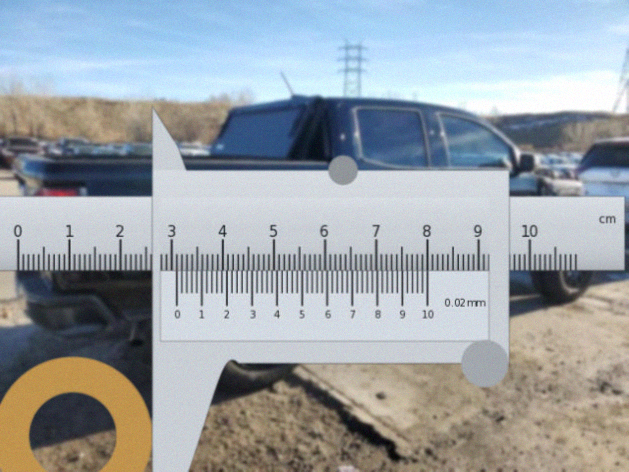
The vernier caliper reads 31.0 mm
